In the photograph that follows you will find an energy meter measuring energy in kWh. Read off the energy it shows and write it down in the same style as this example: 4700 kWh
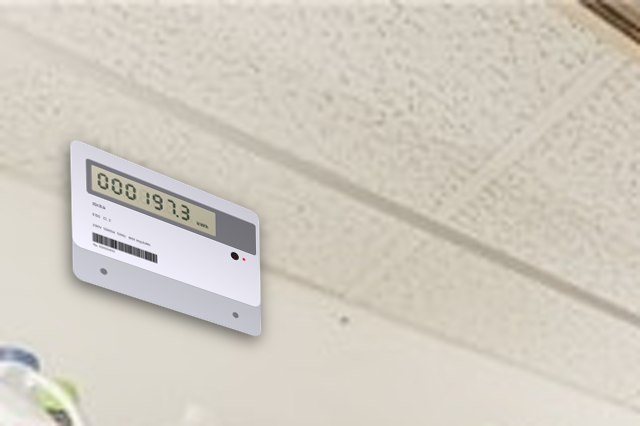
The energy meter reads 197.3 kWh
